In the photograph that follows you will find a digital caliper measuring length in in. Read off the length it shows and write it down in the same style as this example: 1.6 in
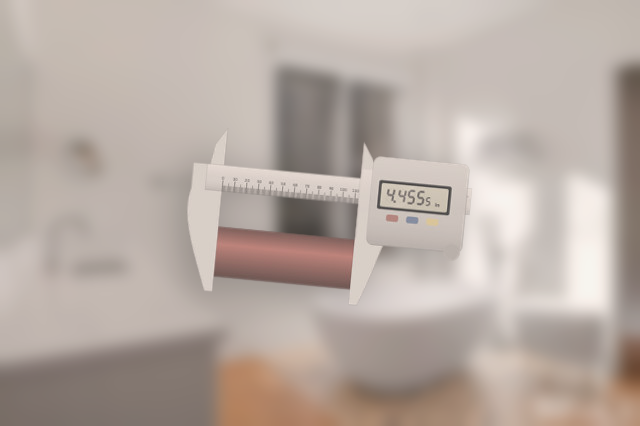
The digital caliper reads 4.4555 in
